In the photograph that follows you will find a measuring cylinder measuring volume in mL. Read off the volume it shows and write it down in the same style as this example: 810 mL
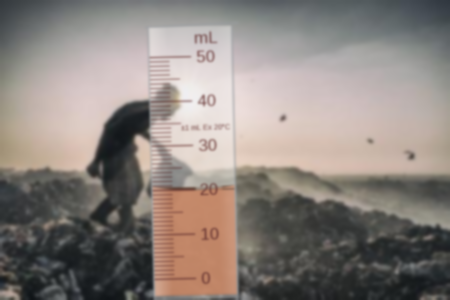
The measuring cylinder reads 20 mL
